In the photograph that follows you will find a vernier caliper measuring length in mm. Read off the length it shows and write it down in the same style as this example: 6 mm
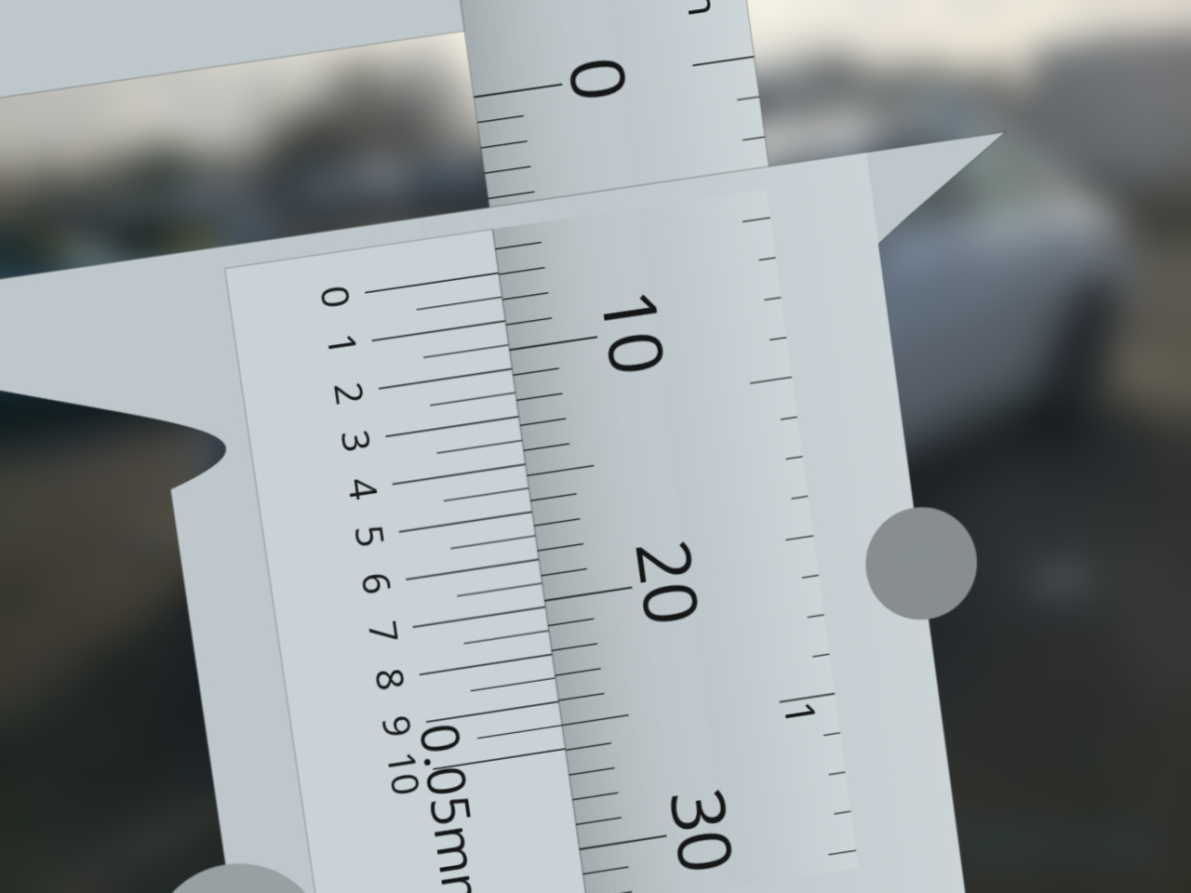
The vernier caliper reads 6.95 mm
